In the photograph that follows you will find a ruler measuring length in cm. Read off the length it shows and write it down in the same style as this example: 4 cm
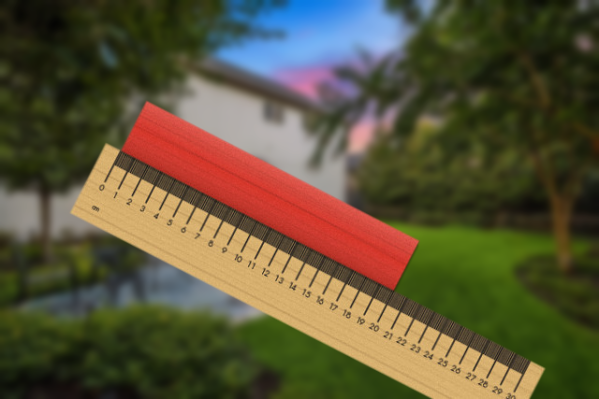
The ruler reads 20 cm
